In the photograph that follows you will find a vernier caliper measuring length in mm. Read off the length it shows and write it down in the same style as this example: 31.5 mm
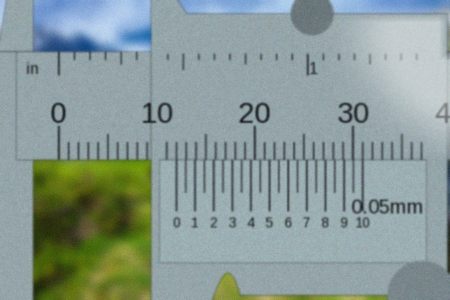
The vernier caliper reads 12.0 mm
